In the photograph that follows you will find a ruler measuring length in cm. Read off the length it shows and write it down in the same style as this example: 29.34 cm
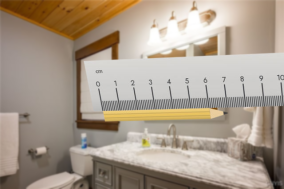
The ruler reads 7 cm
